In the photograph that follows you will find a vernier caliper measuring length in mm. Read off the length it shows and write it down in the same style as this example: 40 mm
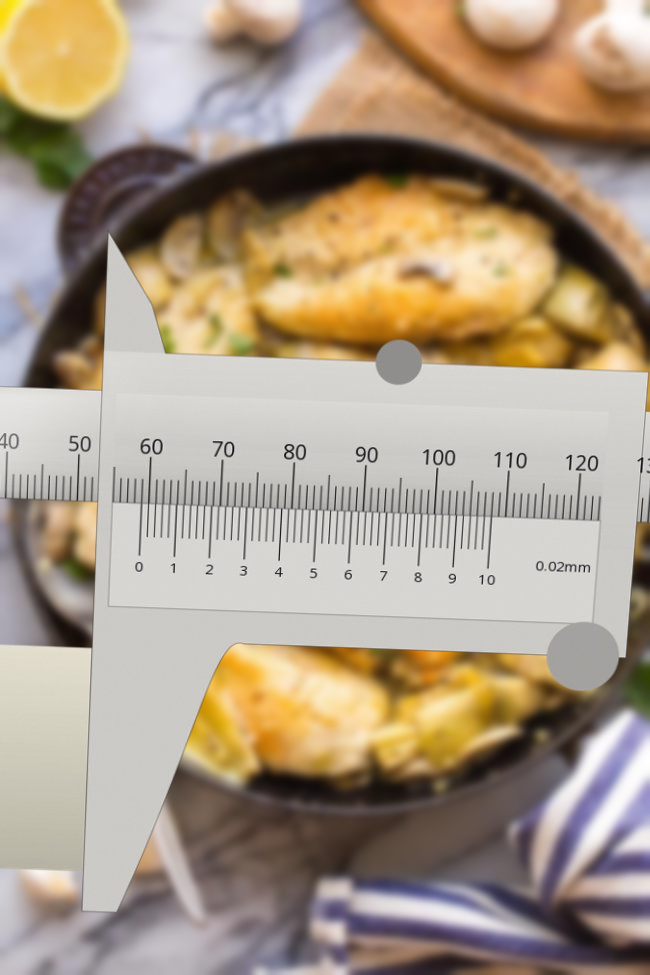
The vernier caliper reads 59.0 mm
